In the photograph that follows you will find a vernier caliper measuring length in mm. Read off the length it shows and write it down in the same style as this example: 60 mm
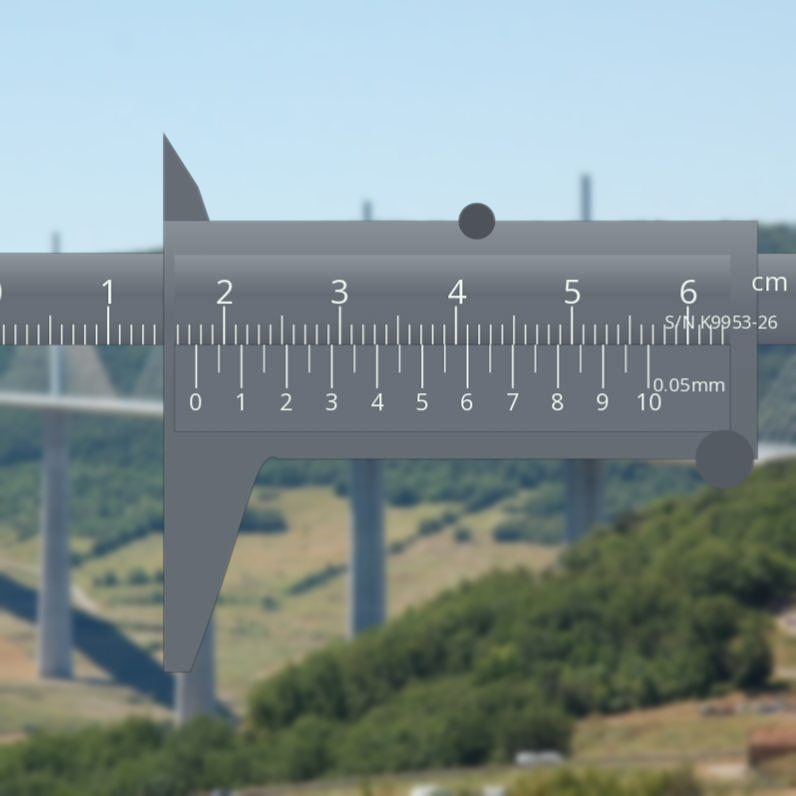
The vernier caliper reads 17.6 mm
